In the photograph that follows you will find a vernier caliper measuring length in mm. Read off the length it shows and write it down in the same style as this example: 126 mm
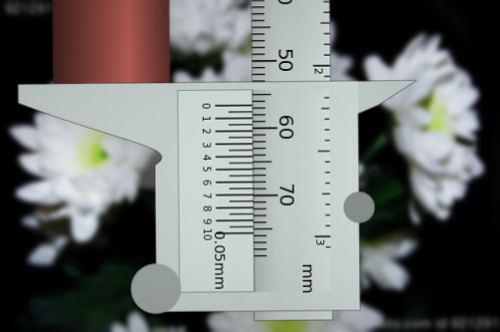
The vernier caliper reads 56.6 mm
